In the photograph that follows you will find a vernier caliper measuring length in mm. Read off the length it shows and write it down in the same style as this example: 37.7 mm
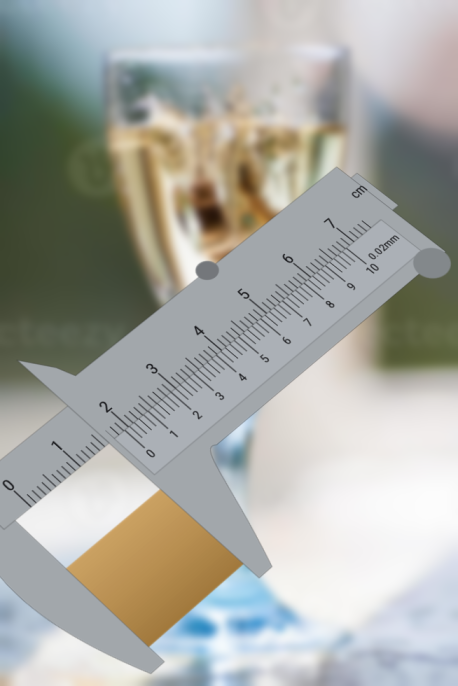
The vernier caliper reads 19.2 mm
